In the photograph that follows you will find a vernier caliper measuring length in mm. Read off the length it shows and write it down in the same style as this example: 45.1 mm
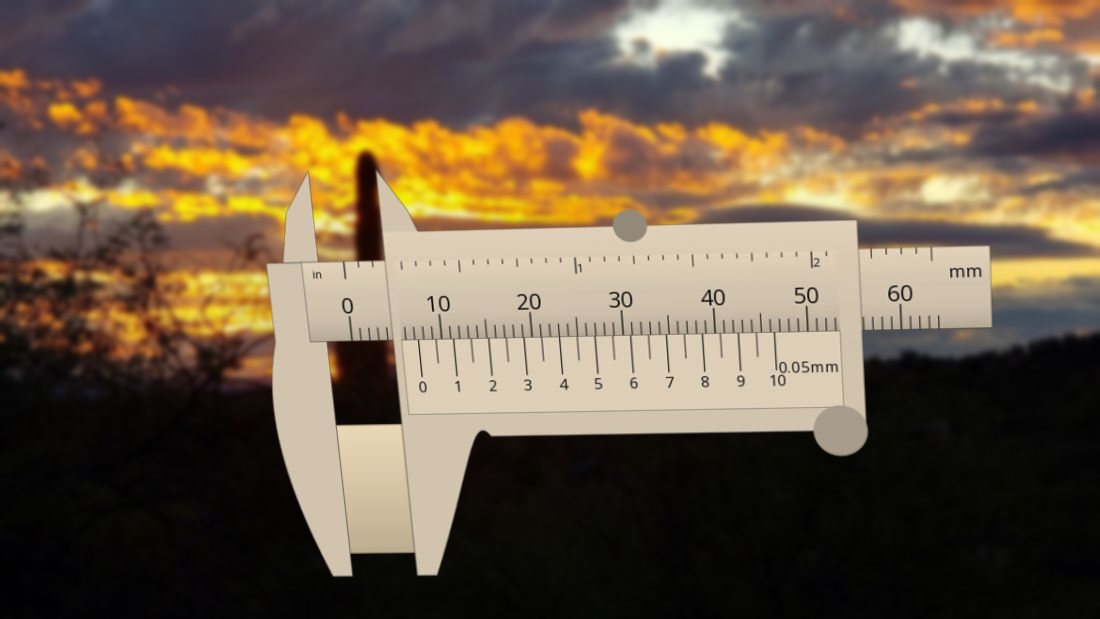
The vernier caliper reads 7.4 mm
